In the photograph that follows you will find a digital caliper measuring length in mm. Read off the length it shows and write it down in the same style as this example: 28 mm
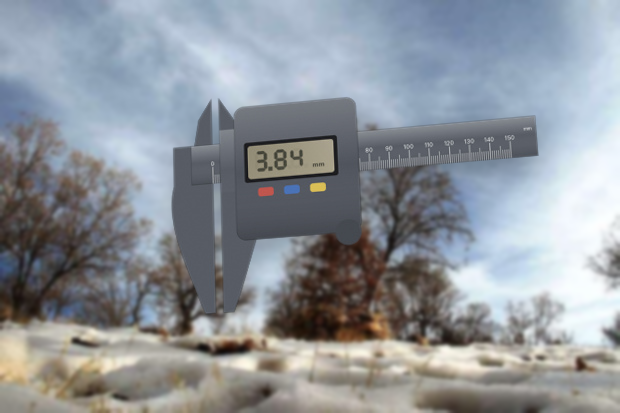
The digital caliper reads 3.84 mm
